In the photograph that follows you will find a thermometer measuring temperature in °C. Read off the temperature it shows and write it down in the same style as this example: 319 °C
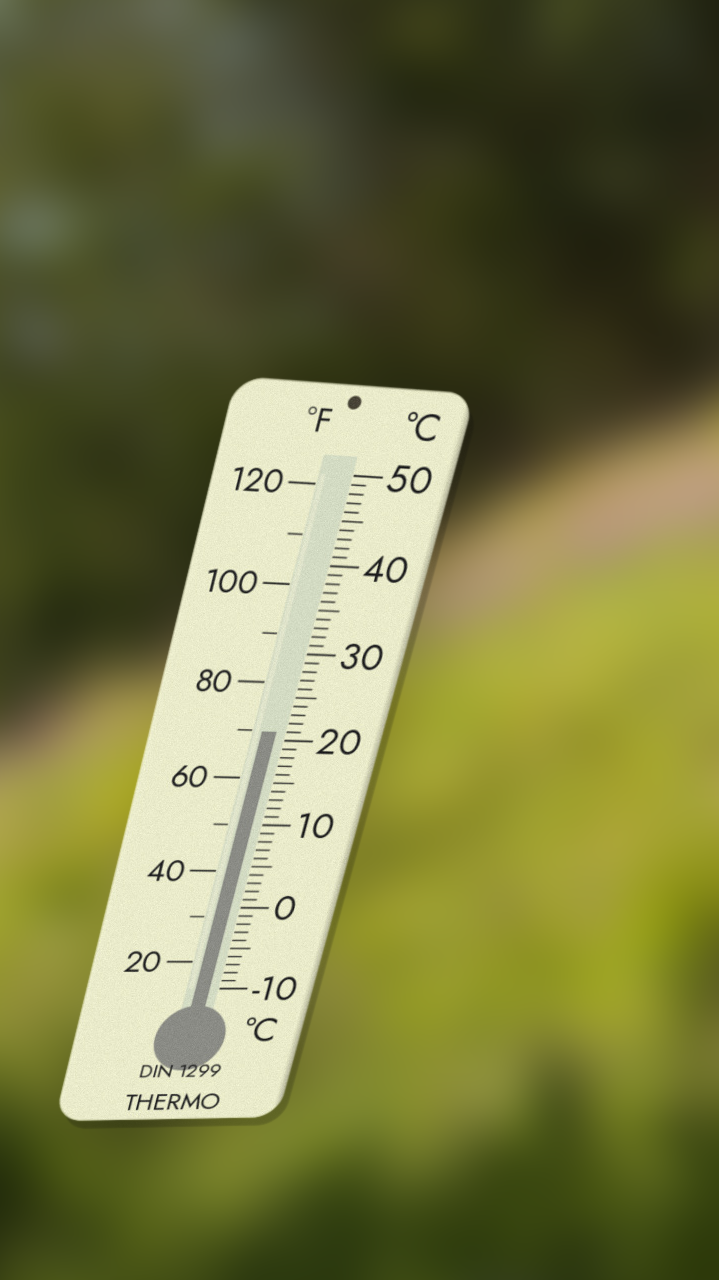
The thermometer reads 21 °C
